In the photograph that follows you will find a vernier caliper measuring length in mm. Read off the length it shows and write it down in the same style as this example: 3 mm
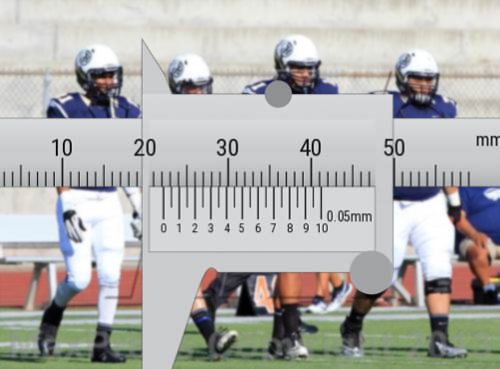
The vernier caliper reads 22.2 mm
